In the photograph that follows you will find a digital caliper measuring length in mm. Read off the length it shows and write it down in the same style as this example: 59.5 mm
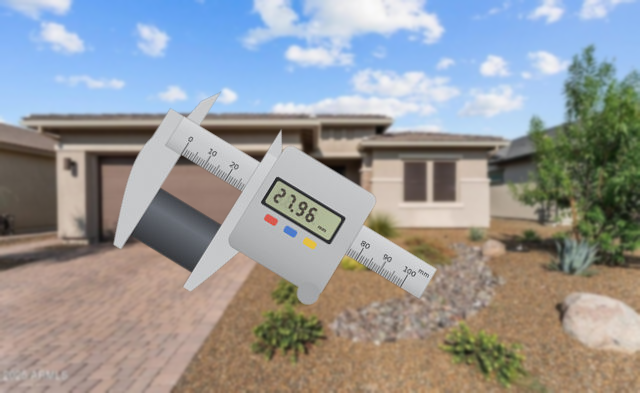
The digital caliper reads 27.96 mm
